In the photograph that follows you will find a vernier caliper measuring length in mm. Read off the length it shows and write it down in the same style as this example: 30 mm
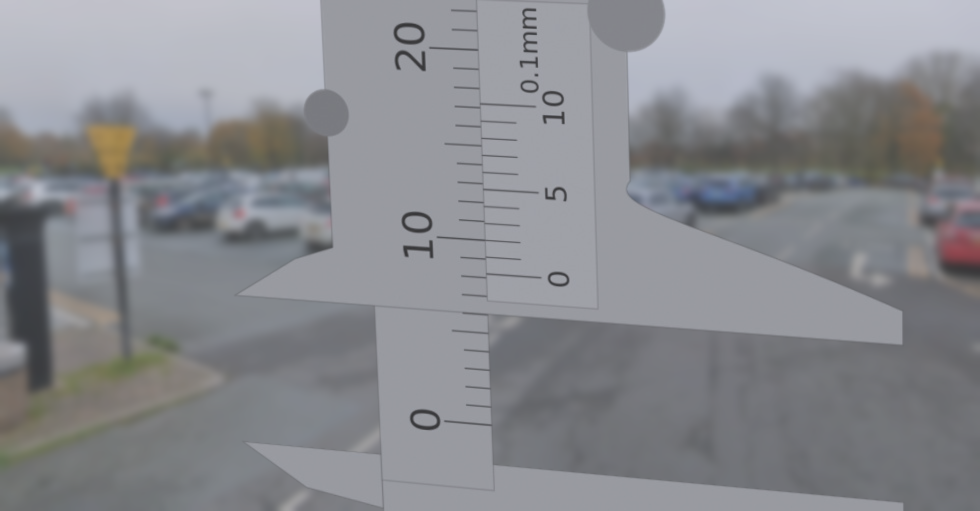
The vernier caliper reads 8.2 mm
